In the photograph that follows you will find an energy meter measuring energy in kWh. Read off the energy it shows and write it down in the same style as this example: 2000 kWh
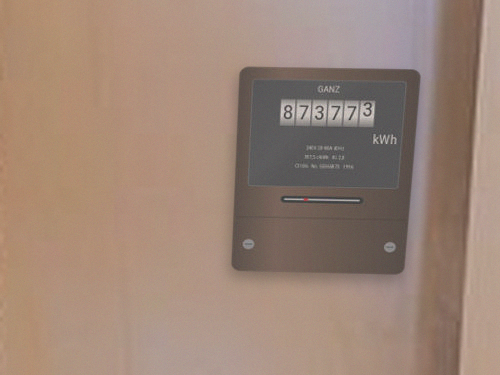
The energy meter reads 873773 kWh
